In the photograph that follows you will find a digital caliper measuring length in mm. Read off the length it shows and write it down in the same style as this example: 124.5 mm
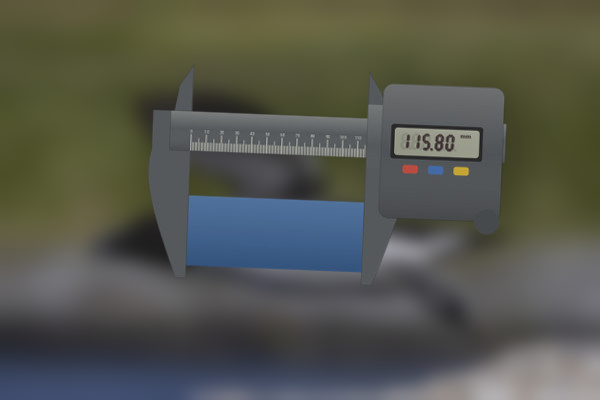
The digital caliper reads 115.80 mm
